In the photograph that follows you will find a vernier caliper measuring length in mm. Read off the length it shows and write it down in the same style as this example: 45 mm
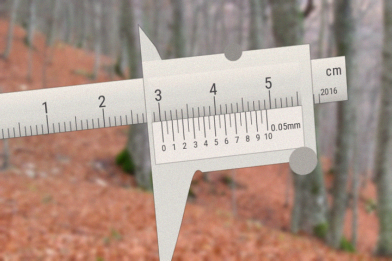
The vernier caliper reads 30.2 mm
